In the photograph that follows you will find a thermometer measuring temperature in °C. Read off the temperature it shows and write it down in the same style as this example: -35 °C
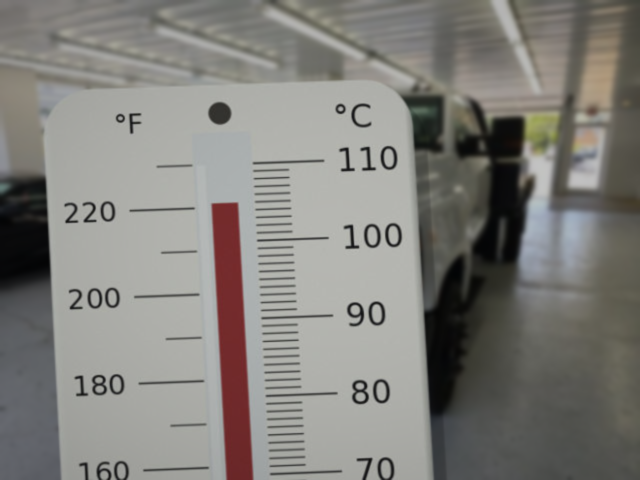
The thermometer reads 105 °C
